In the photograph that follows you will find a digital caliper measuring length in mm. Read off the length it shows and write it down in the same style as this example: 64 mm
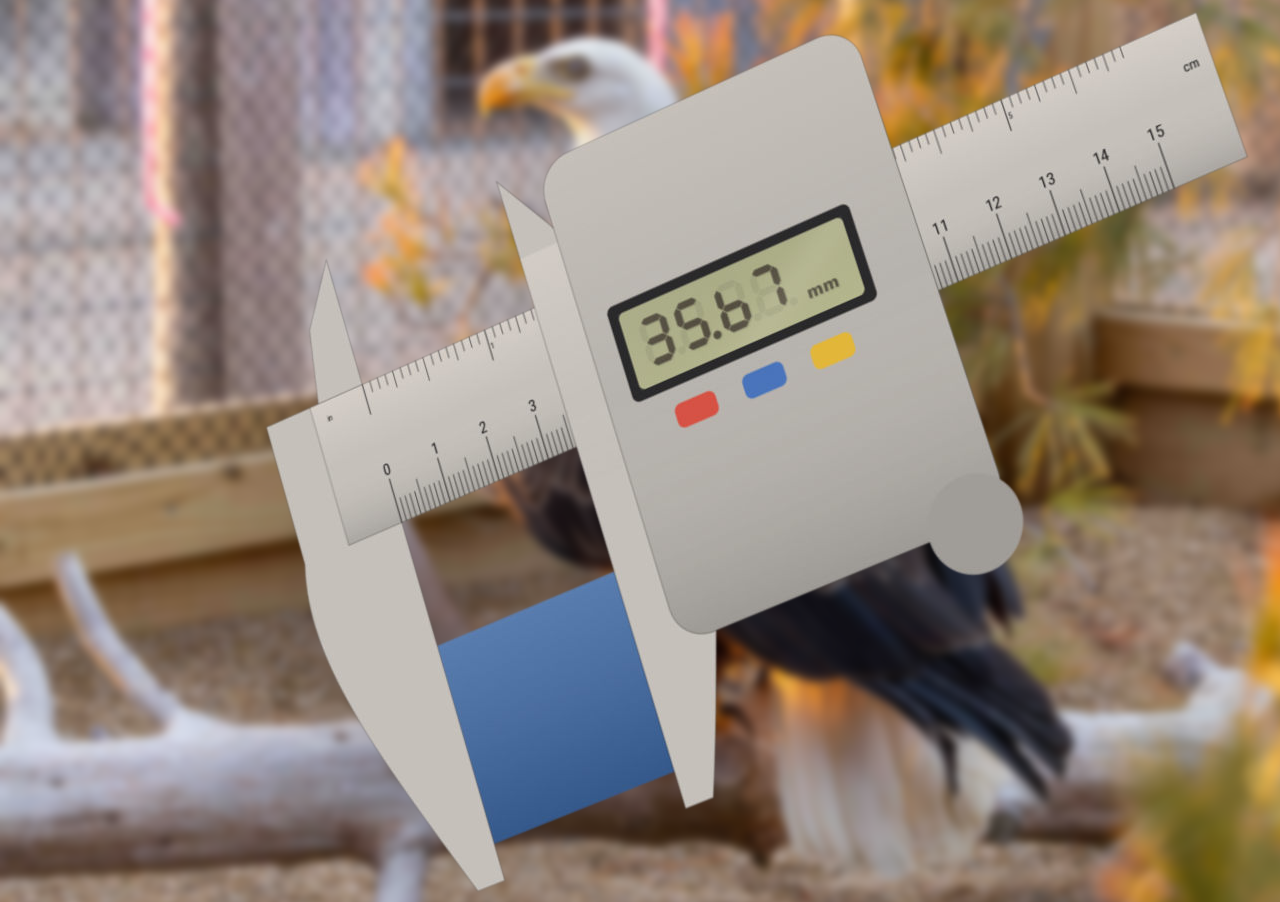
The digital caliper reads 35.67 mm
